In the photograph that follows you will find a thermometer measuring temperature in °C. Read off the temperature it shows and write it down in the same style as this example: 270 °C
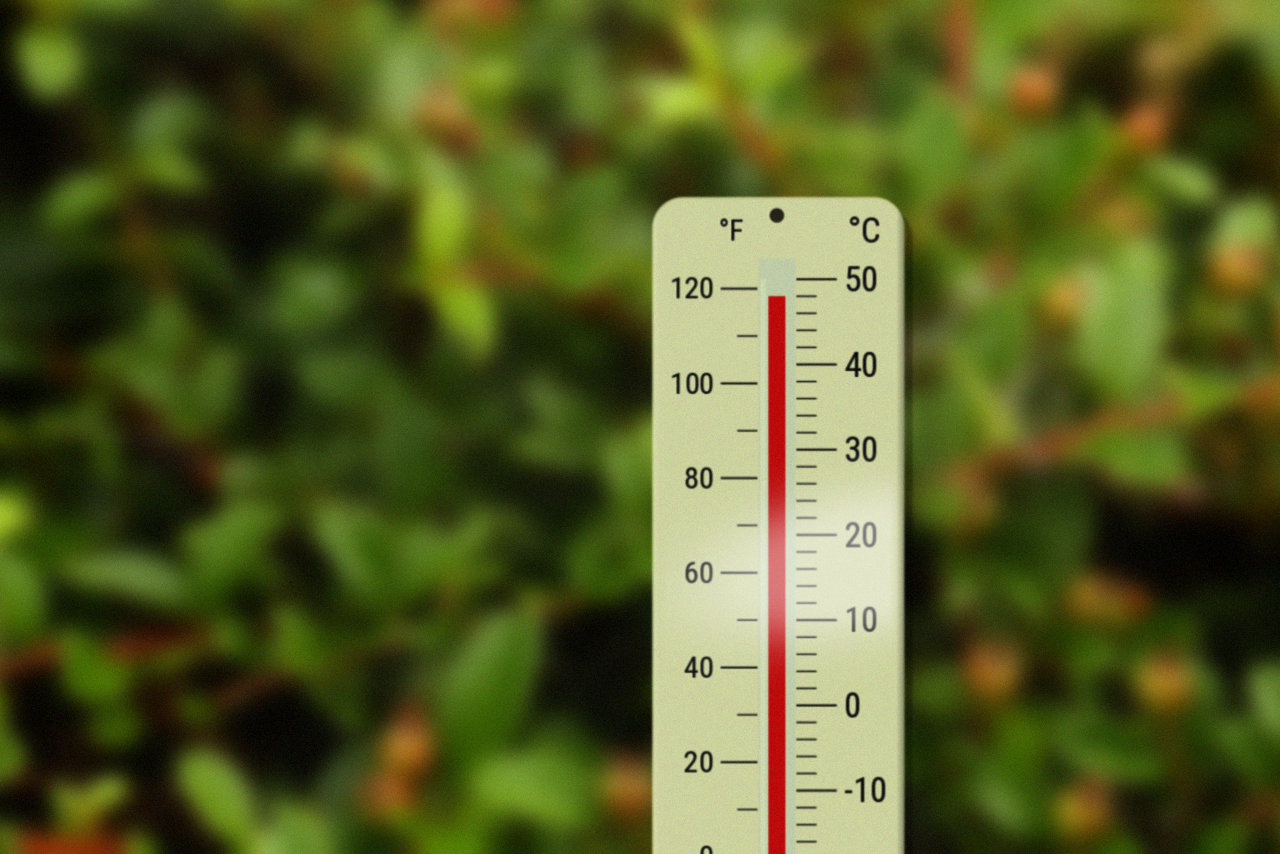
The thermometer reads 48 °C
